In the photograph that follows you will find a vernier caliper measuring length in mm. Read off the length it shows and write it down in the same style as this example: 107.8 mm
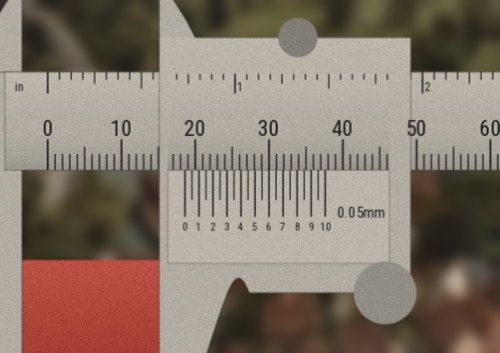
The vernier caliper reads 18.6 mm
